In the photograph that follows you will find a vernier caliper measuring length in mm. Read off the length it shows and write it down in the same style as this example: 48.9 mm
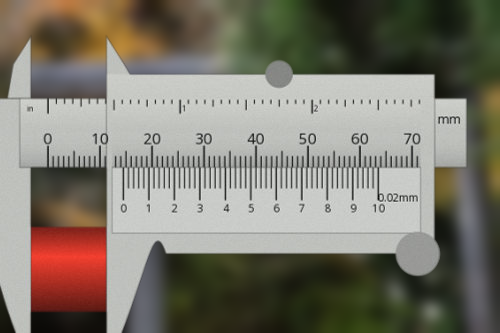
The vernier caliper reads 14.5 mm
